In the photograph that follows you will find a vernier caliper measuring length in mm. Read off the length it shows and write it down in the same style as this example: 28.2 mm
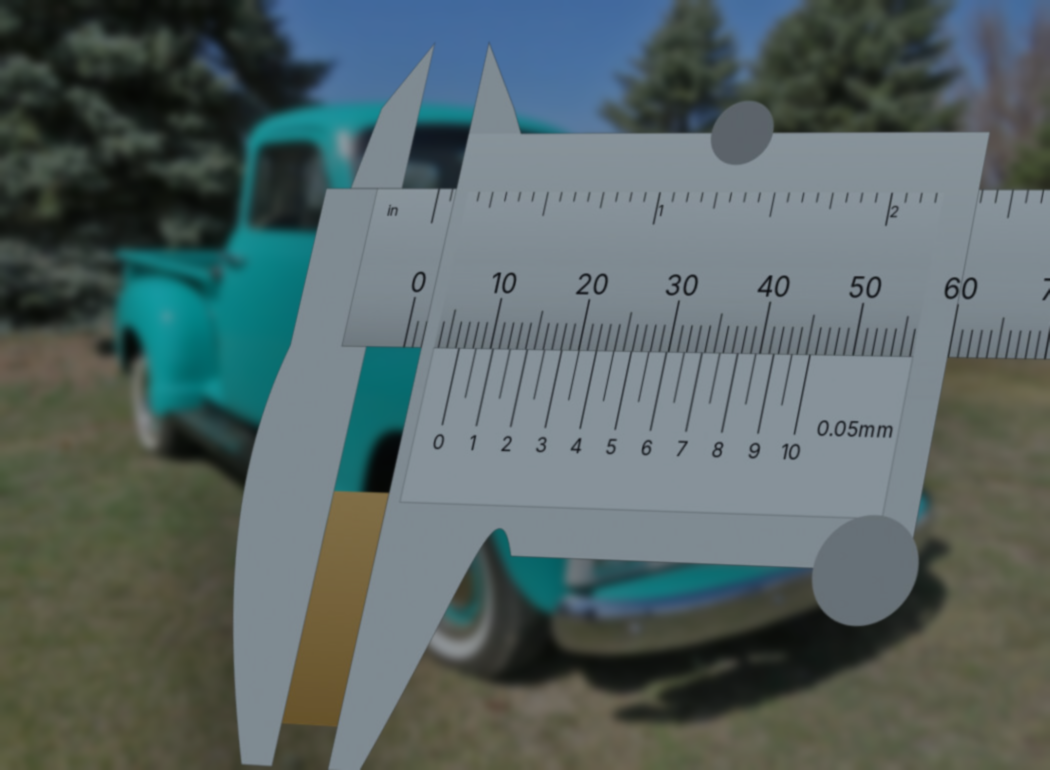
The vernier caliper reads 6.4 mm
